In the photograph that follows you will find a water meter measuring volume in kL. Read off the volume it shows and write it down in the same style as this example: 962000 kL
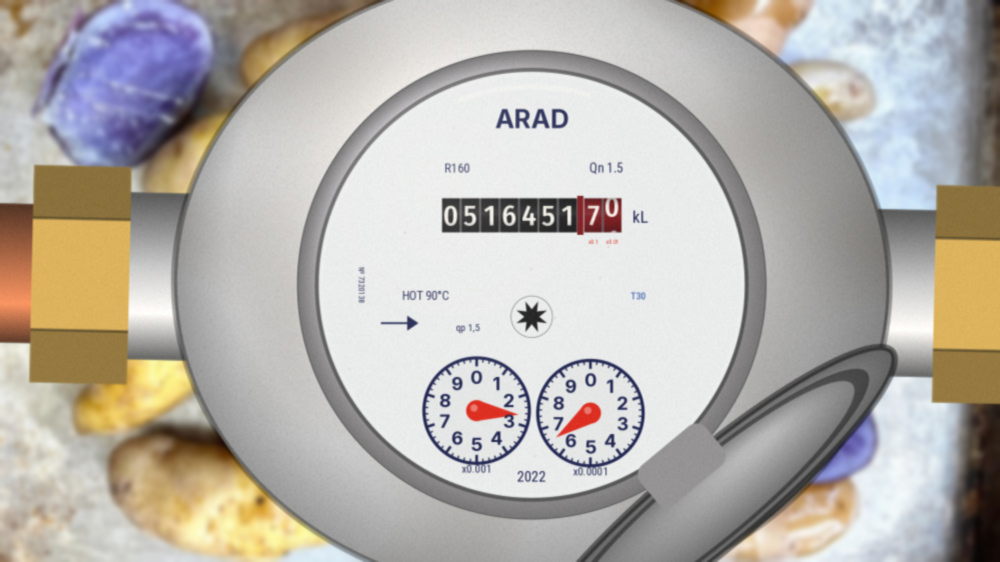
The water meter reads 516451.7026 kL
